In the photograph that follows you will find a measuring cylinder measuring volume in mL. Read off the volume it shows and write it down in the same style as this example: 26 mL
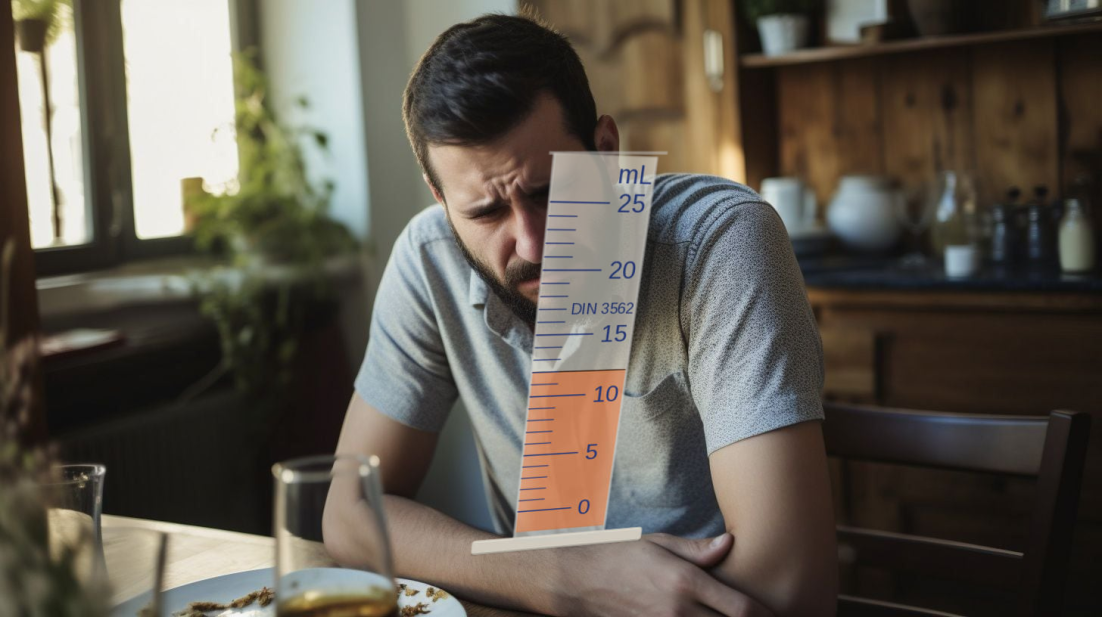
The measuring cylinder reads 12 mL
